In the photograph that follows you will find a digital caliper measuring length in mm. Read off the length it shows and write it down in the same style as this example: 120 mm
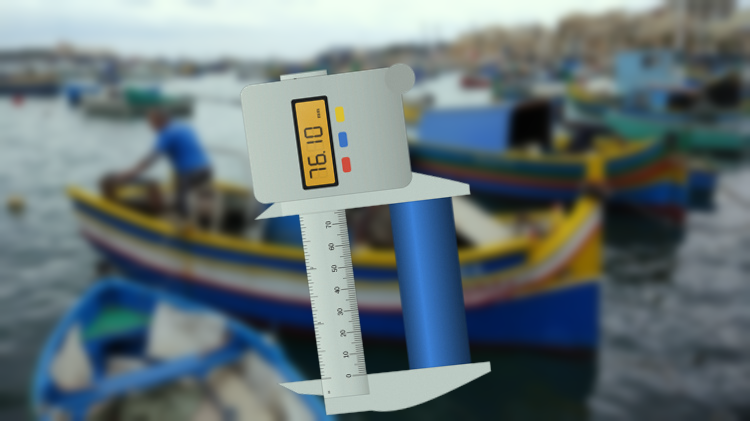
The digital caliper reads 76.10 mm
